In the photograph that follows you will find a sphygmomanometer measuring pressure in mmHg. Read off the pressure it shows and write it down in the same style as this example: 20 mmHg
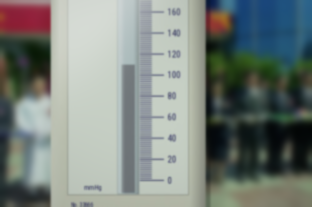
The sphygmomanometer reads 110 mmHg
